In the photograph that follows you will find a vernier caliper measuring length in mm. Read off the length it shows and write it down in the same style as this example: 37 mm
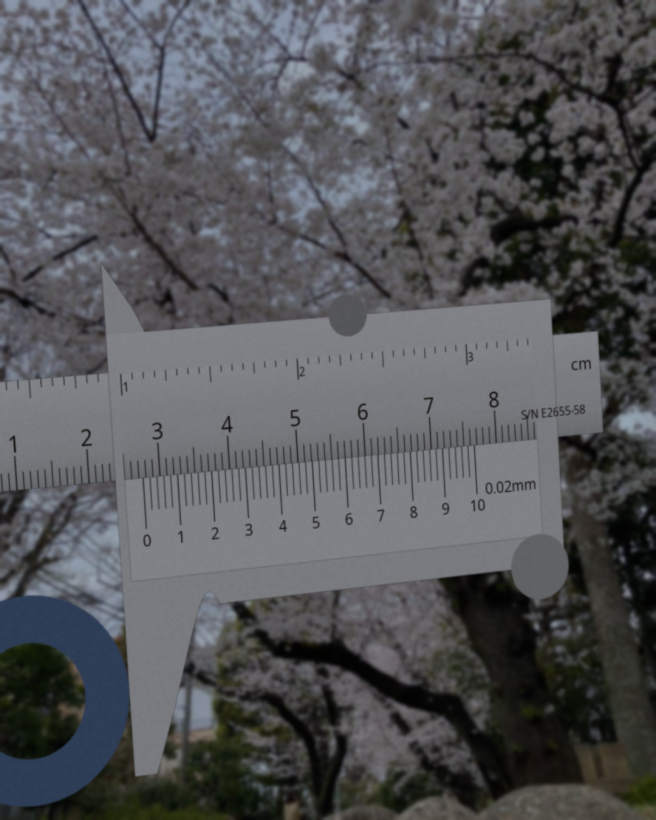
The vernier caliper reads 27.6 mm
